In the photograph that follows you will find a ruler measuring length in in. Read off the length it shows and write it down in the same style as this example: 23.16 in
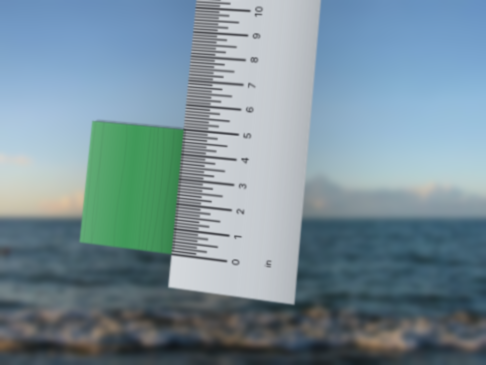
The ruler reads 5 in
